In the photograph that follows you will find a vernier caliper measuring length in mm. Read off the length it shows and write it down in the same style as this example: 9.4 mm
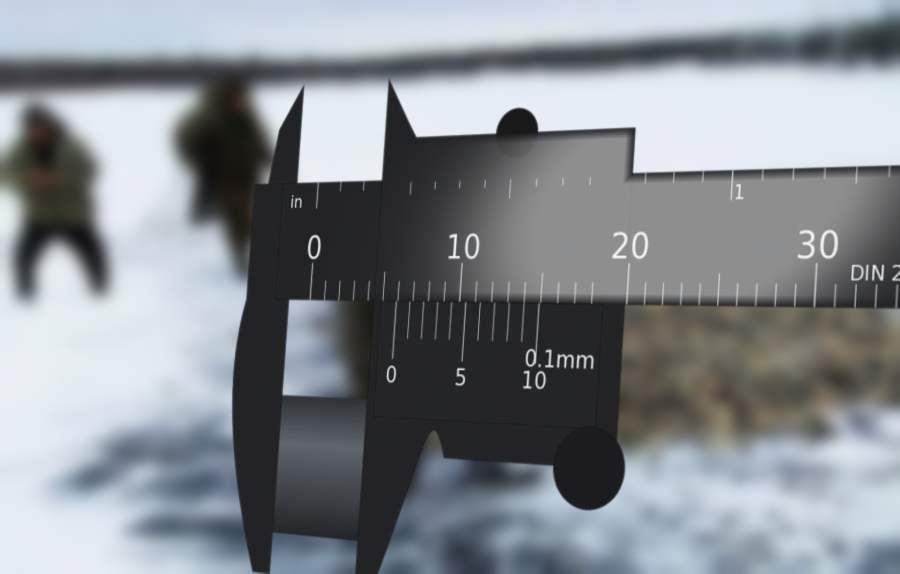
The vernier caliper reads 5.9 mm
